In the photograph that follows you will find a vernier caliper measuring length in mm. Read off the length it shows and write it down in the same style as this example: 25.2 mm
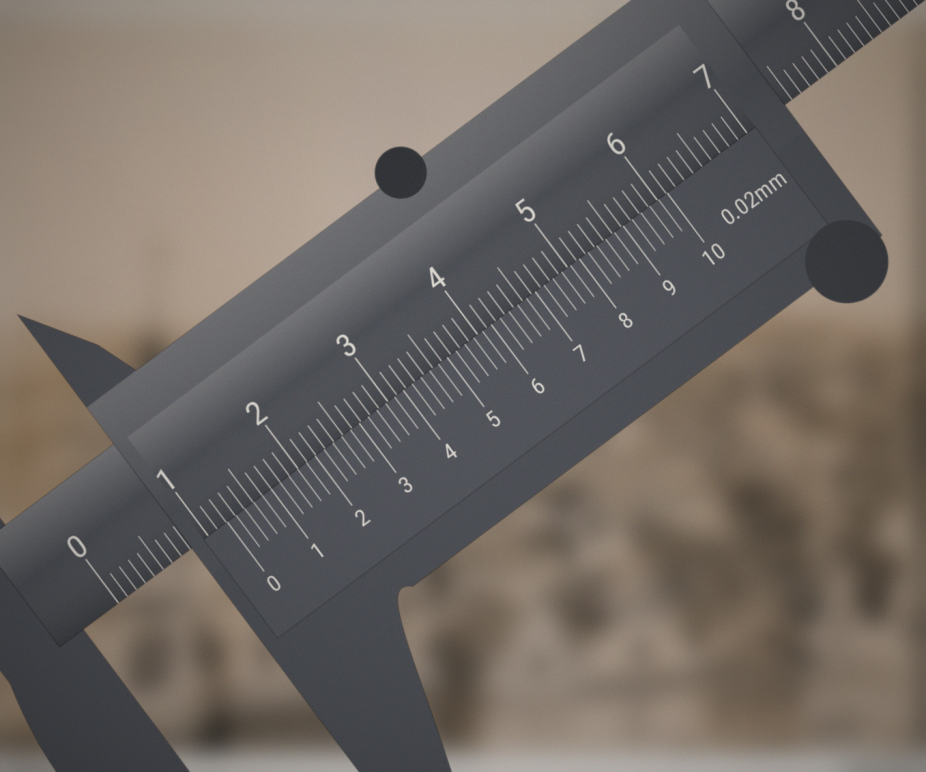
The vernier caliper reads 12.1 mm
